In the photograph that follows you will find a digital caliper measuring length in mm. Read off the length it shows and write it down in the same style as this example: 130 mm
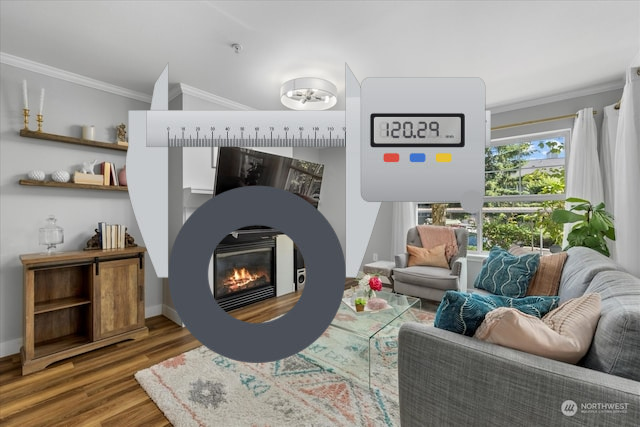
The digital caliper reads 120.29 mm
